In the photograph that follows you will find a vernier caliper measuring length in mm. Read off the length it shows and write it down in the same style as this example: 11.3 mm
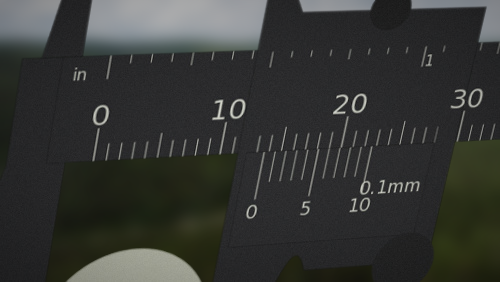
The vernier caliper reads 13.6 mm
